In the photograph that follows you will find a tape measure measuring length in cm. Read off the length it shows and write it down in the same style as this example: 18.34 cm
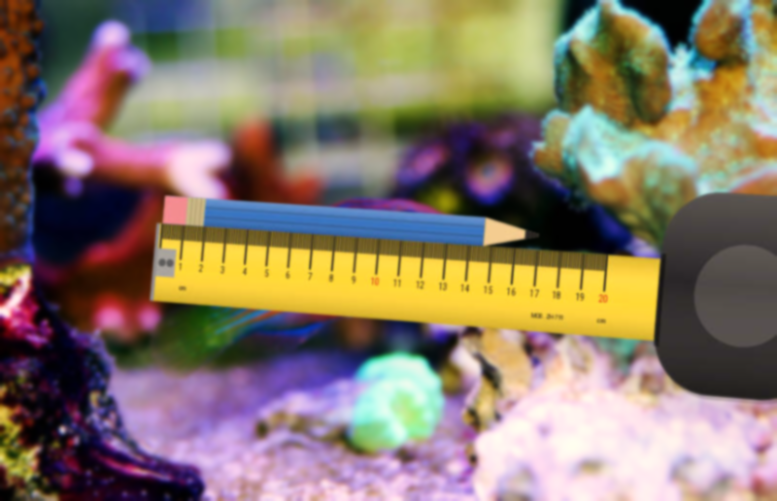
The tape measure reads 17 cm
